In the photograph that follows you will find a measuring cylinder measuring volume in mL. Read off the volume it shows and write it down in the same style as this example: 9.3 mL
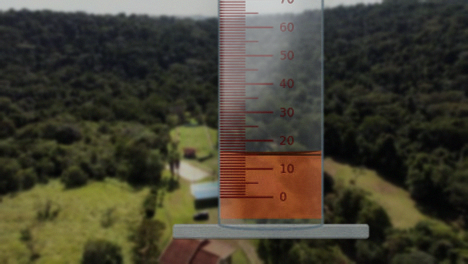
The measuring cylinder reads 15 mL
